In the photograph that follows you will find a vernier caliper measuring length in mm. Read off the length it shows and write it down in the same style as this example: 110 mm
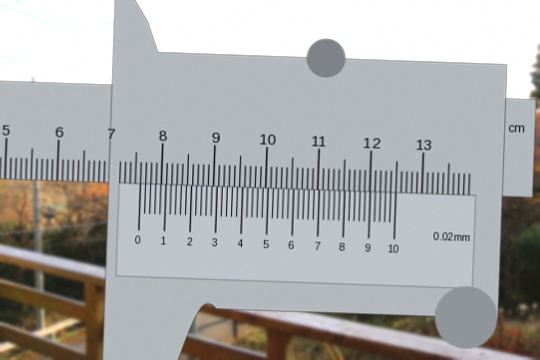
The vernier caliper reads 76.0 mm
